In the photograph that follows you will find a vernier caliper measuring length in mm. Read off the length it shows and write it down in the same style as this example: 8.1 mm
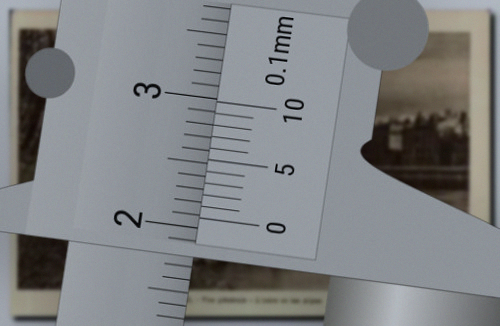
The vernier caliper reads 20.8 mm
